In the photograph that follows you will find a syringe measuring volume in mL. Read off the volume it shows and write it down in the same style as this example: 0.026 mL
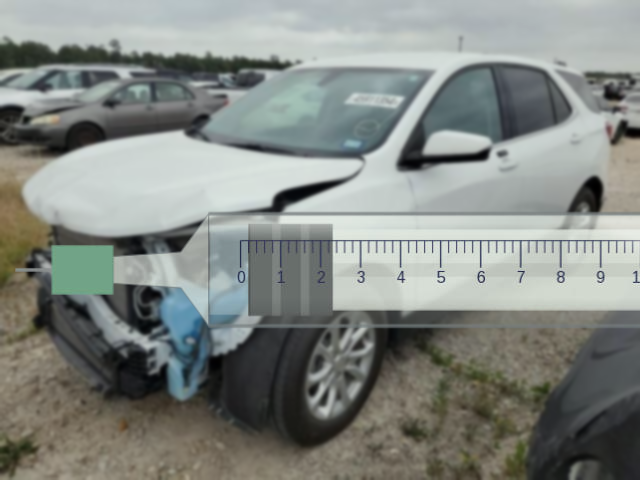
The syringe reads 0.2 mL
